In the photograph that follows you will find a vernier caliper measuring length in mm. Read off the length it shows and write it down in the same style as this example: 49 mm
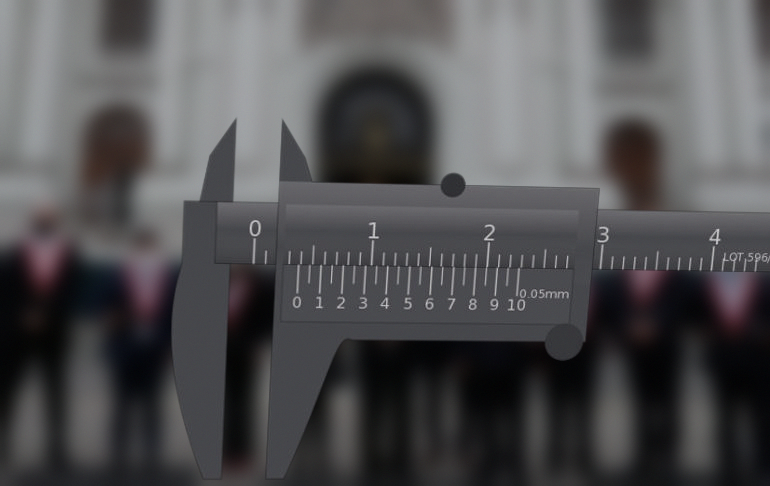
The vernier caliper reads 3.8 mm
